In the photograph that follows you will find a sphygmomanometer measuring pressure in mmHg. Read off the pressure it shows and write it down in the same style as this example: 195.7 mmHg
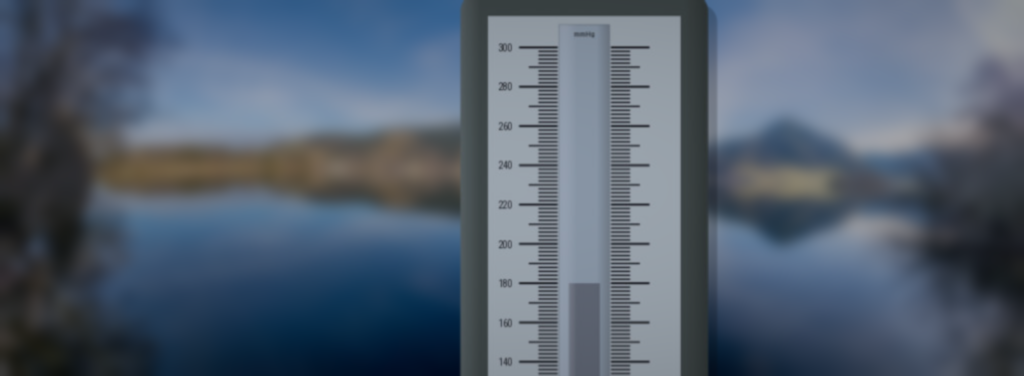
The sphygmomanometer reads 180 mmHg
